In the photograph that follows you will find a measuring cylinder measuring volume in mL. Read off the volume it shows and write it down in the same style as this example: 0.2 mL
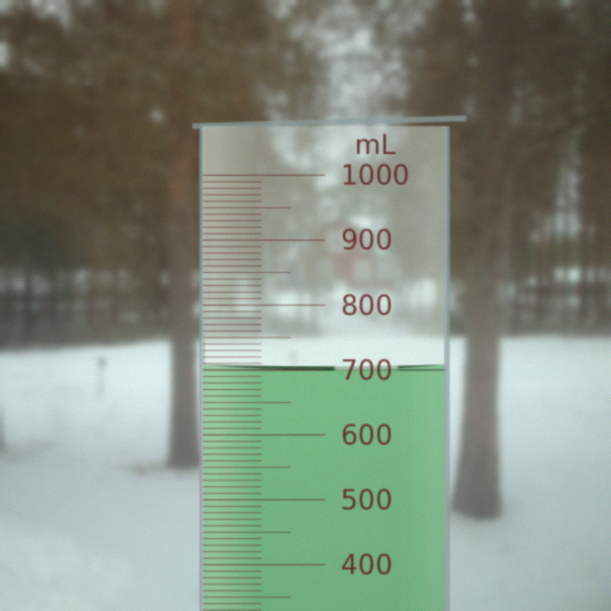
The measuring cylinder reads 700 mL
